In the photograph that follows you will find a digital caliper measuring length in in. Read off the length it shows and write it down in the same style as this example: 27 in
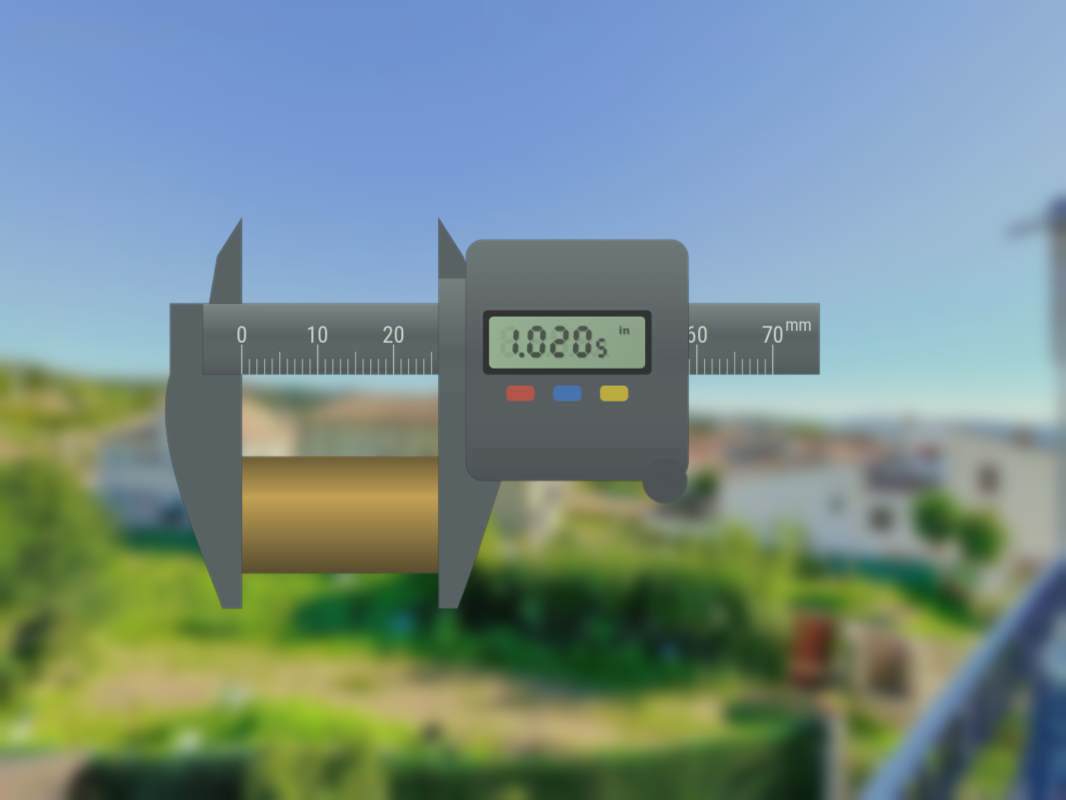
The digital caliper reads 1.0205 in
